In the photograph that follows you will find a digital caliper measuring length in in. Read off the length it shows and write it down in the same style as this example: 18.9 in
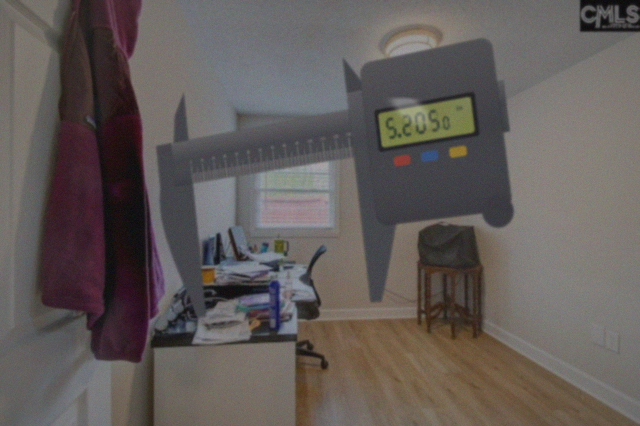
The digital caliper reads 5.2050 in
